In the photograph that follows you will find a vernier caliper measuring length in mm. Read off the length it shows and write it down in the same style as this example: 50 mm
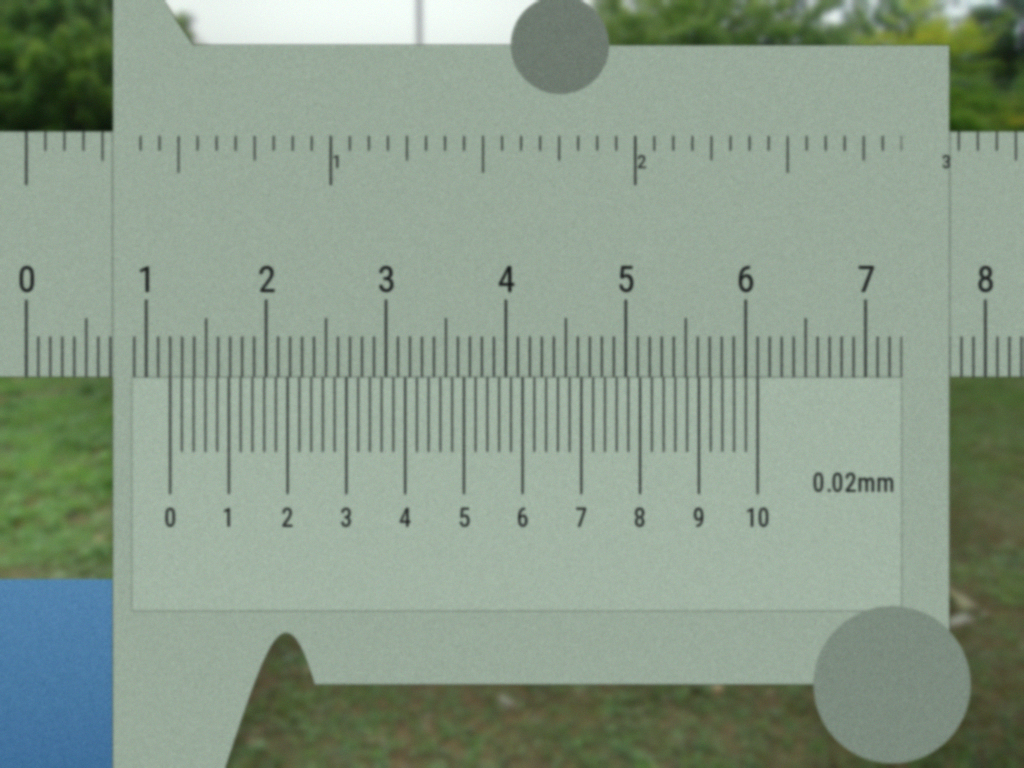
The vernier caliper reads 12.0 mm
